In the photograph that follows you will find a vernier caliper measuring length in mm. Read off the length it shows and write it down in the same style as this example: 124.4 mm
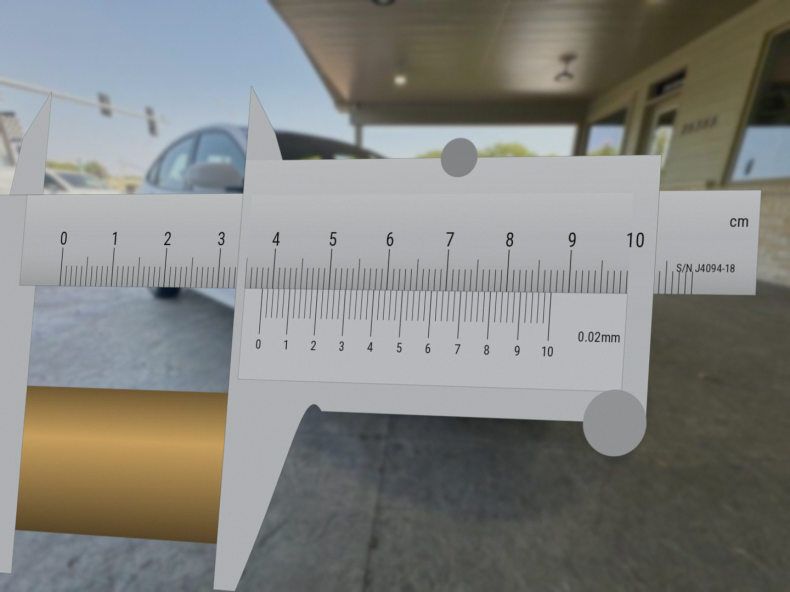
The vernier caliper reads 38.2 mm
